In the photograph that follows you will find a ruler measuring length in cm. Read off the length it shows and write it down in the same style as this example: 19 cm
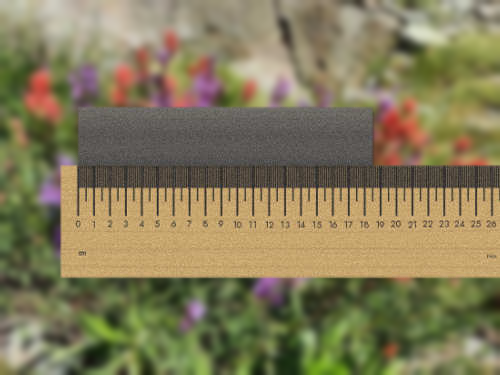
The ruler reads 18.5 cm
